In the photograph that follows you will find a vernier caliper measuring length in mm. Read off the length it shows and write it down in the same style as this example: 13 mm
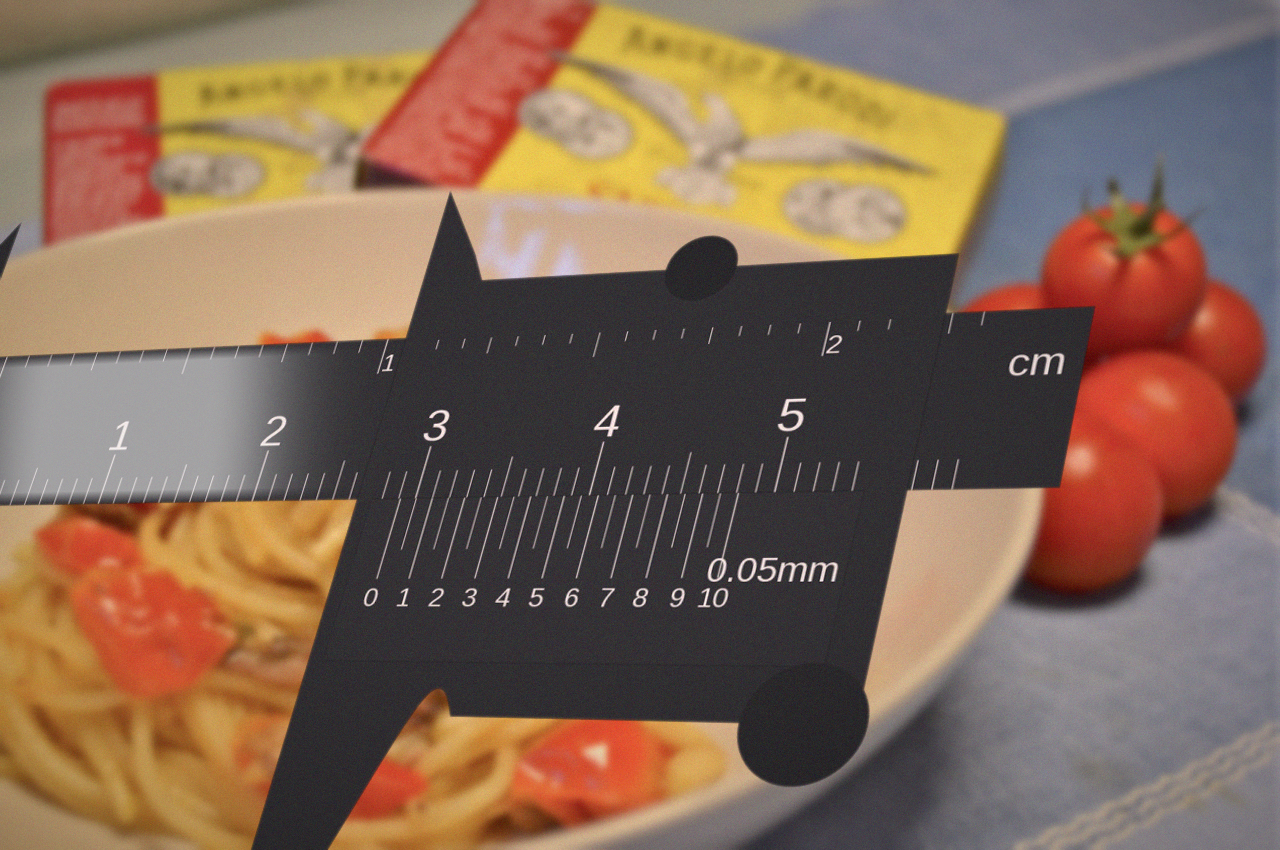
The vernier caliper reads 29.1 mm
